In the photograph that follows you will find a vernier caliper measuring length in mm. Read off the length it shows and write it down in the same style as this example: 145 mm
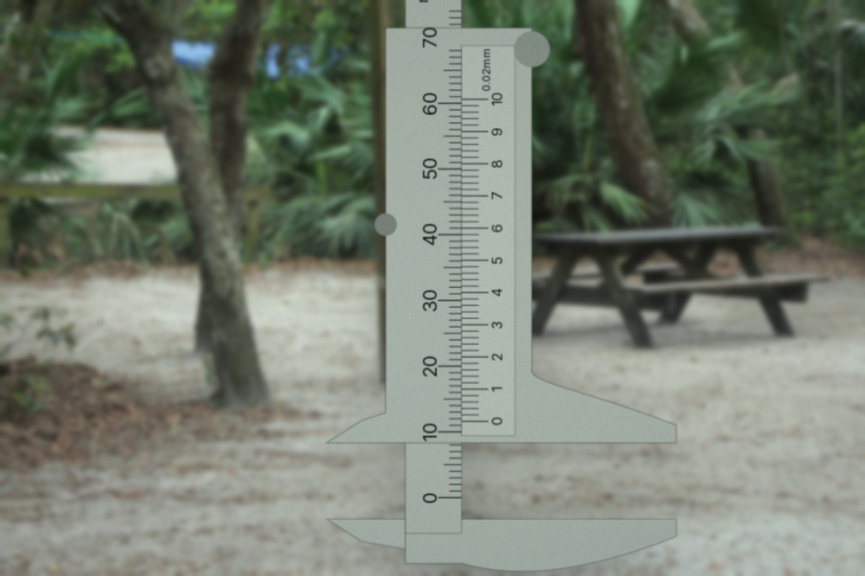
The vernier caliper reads 11.6 mm
